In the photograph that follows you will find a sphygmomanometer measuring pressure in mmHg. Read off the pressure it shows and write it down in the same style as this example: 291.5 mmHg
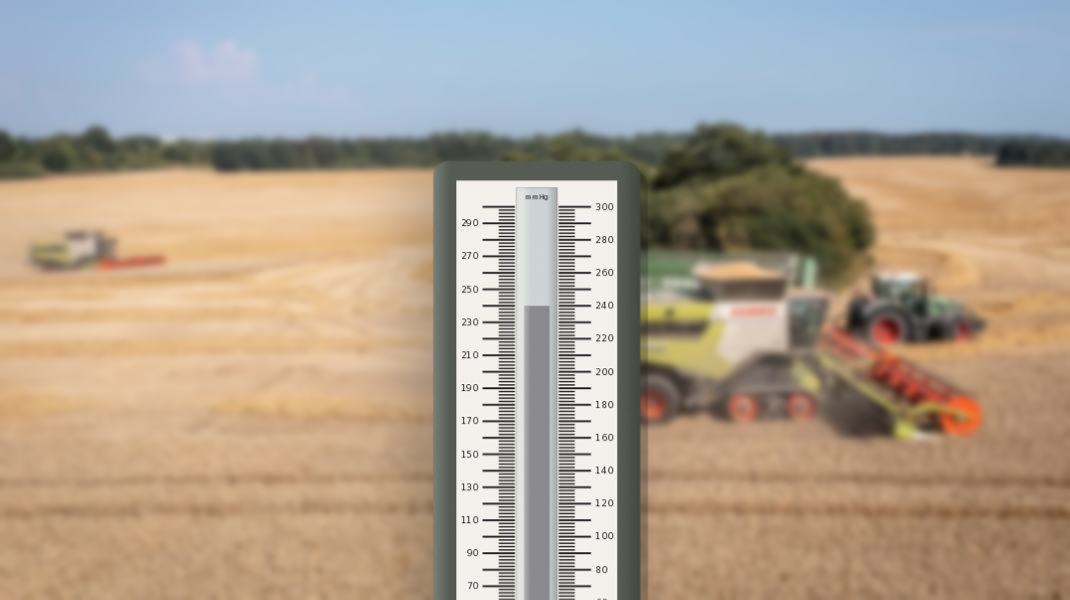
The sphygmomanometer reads 240 mmHg
